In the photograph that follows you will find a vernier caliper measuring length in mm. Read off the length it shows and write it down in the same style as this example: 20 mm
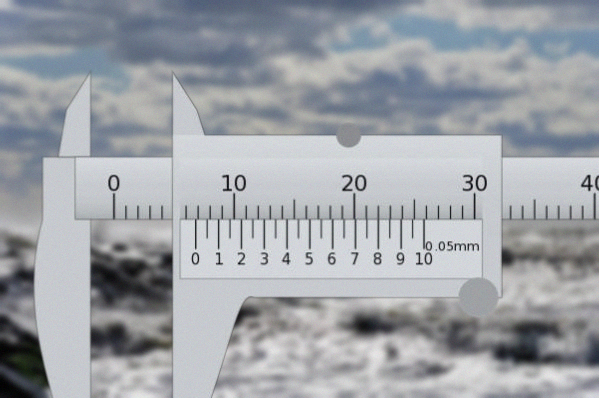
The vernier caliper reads 6.8 mm
